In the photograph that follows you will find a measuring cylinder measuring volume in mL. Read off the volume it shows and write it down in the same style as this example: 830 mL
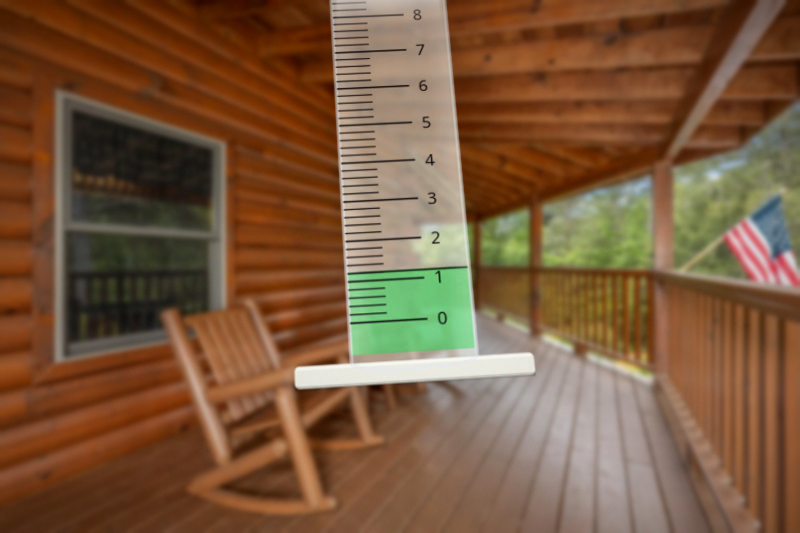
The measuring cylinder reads 1.2 mL
